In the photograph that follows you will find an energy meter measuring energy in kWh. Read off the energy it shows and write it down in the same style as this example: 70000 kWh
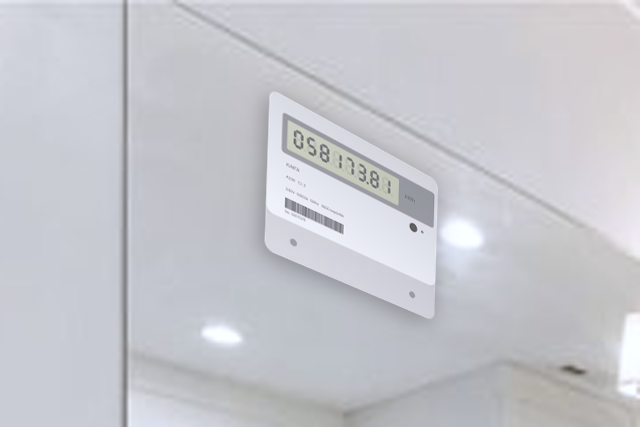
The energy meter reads 58173.81 kWh
